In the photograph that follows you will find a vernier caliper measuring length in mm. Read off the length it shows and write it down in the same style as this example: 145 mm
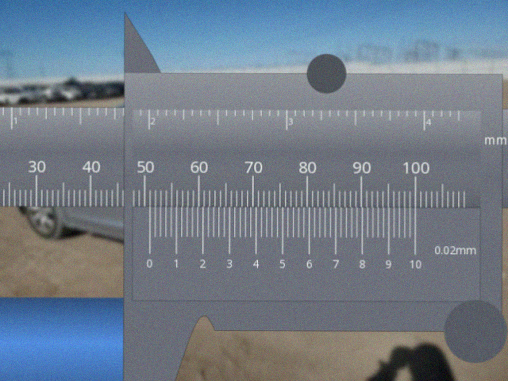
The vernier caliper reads 51.0 mm
